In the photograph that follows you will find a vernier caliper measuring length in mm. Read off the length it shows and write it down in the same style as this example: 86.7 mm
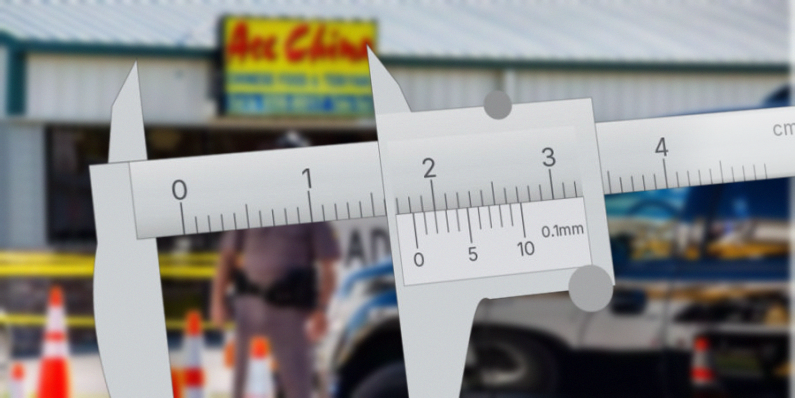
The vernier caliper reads 18.2 mm
